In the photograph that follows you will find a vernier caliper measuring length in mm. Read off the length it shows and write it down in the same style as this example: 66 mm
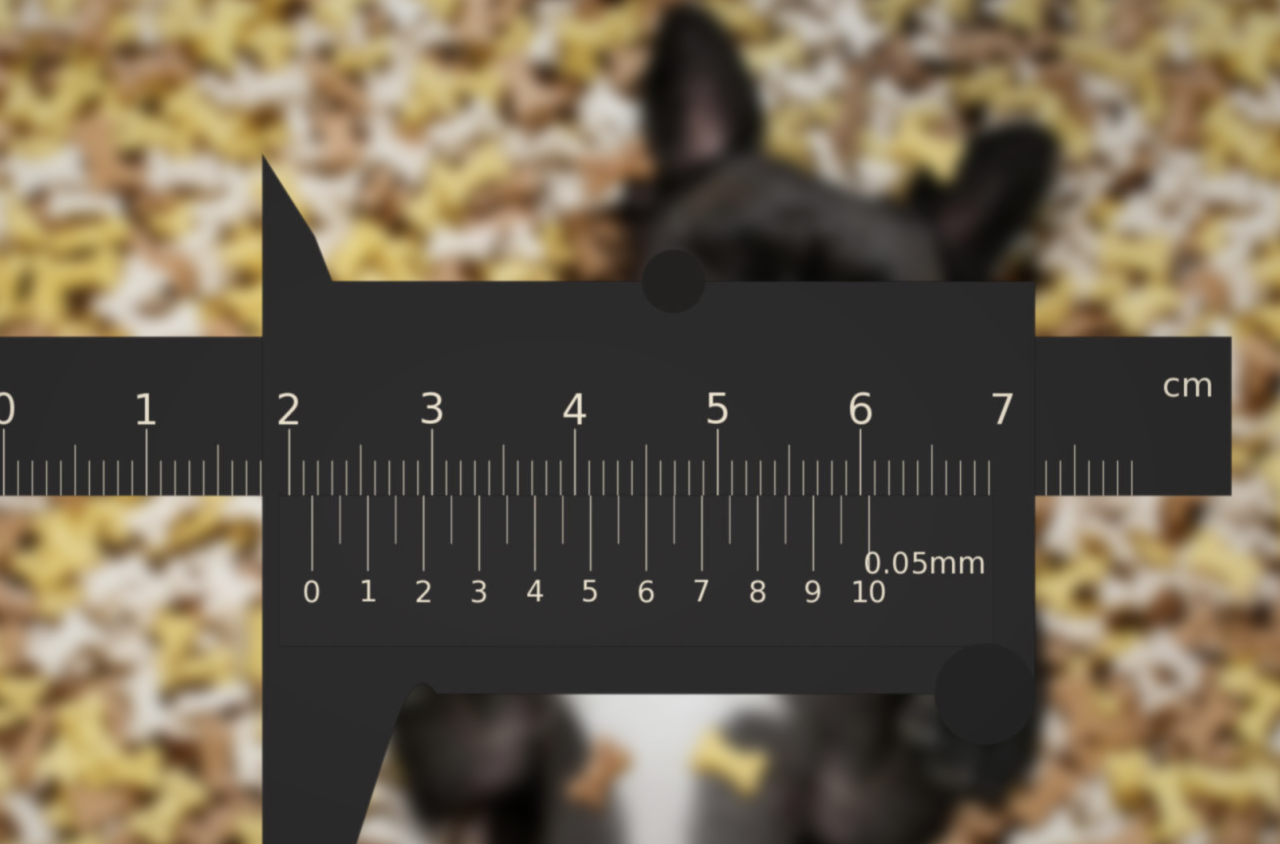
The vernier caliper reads 21.6 mm
